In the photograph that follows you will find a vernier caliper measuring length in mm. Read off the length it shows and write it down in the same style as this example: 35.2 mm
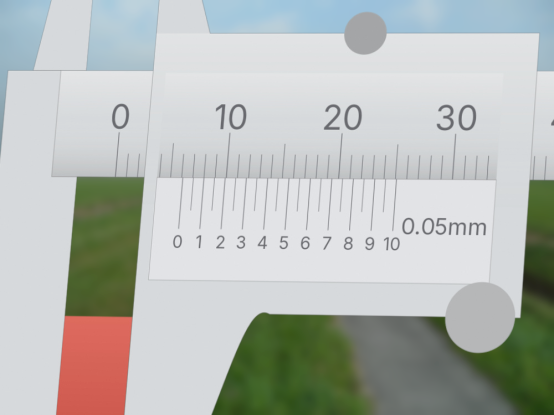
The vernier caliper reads 6.1 mm
